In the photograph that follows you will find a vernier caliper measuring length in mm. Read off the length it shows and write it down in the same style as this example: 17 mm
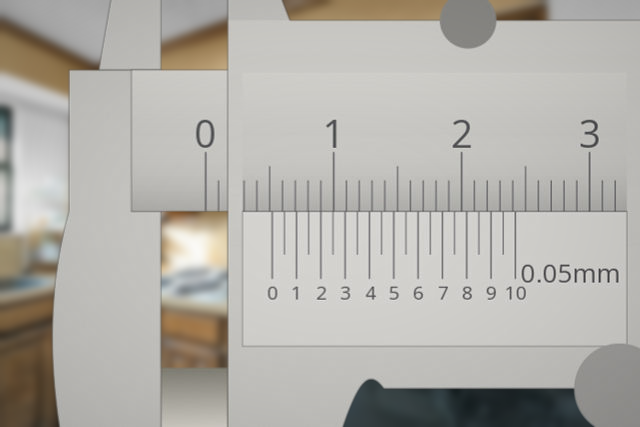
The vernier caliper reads 5.2 mm
